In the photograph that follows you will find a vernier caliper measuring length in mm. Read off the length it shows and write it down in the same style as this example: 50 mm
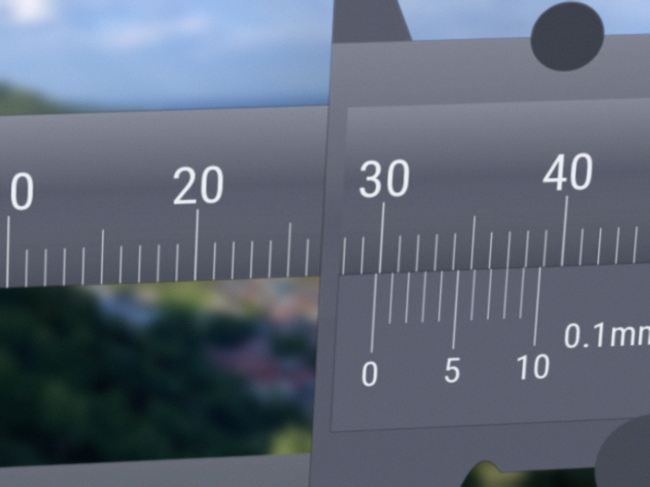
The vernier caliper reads 29.8 mm
